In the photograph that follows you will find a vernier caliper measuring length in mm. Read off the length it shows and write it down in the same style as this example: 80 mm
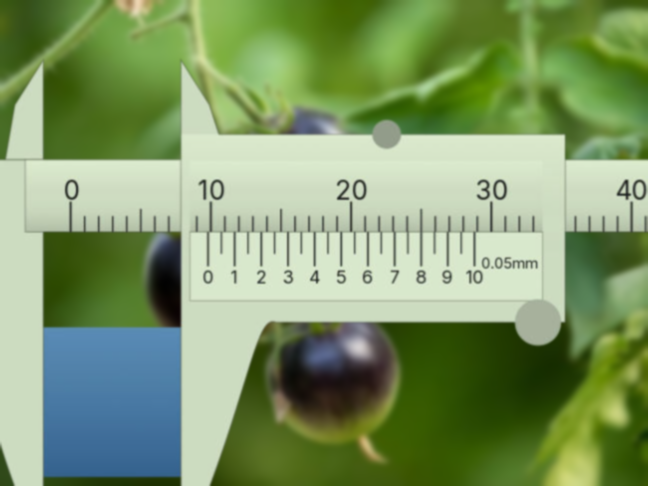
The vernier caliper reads 9.8 mm
